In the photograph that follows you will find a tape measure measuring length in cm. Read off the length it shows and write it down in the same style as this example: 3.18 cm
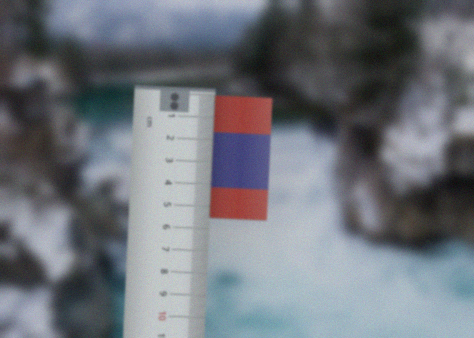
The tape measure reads 5.5 cm
